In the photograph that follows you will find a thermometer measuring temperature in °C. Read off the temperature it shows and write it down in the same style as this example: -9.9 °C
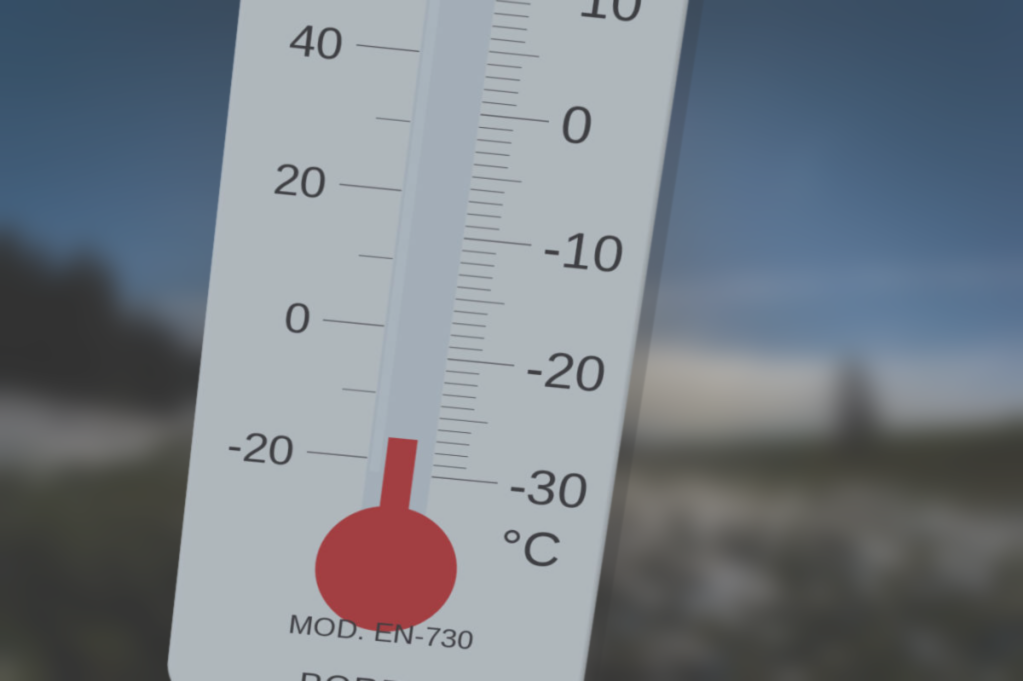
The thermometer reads -27 °C
